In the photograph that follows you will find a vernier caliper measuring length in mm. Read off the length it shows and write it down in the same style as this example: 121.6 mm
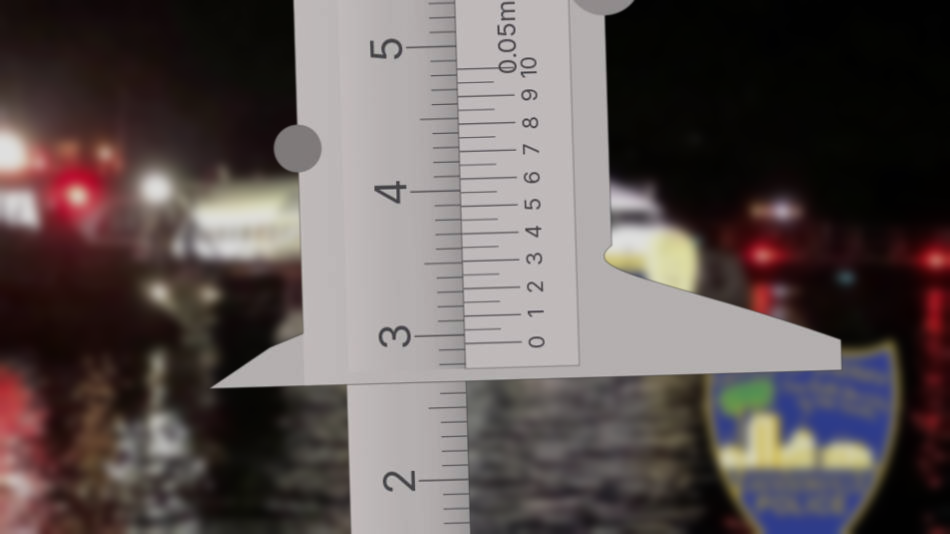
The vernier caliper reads 29.4 mm
